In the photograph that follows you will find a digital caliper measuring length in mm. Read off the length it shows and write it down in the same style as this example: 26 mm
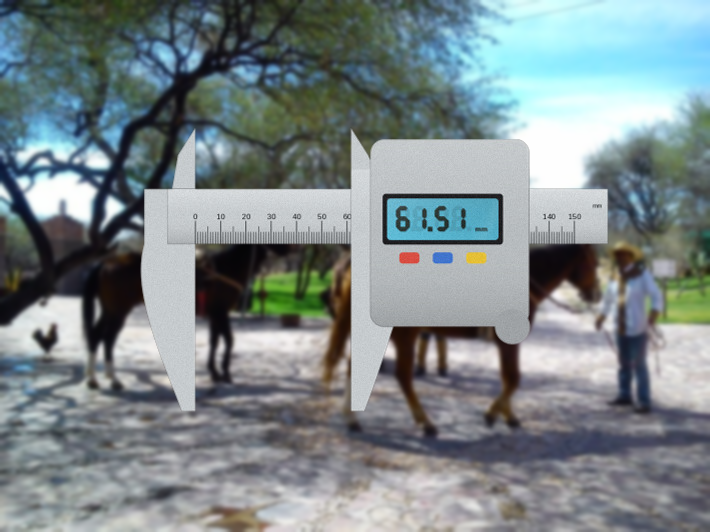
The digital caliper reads 61.51 mm
